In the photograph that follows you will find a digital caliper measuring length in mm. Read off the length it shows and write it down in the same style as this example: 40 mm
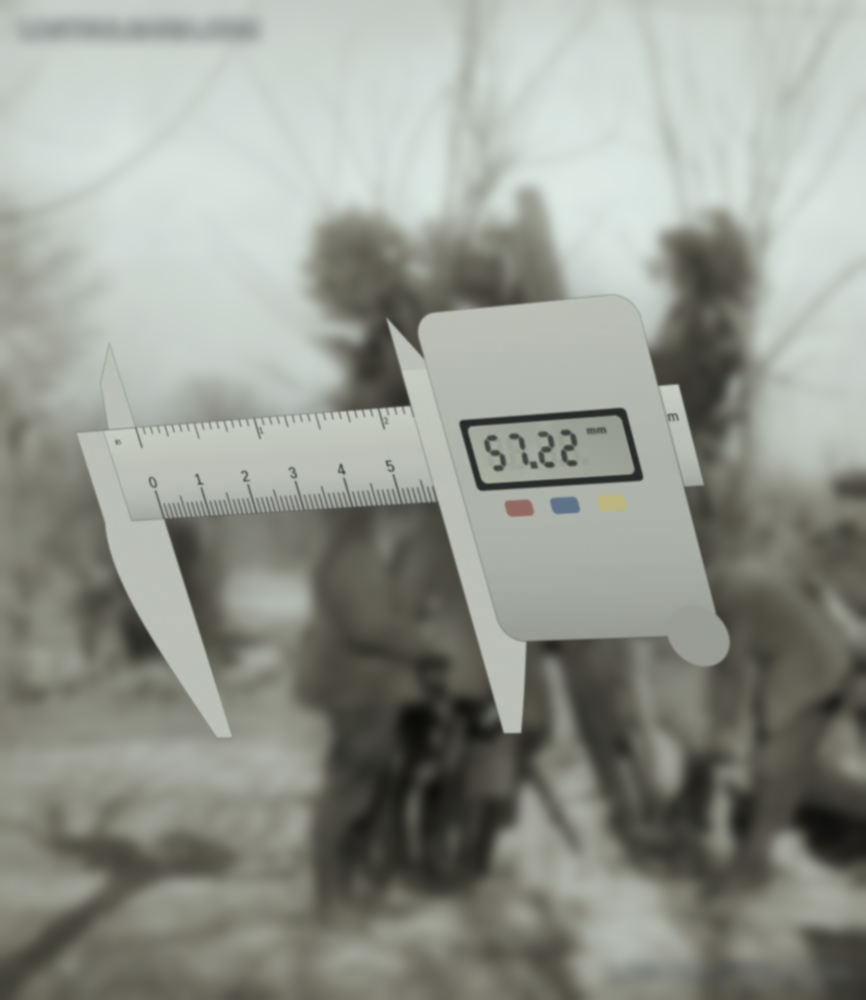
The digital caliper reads 57.22 mm
